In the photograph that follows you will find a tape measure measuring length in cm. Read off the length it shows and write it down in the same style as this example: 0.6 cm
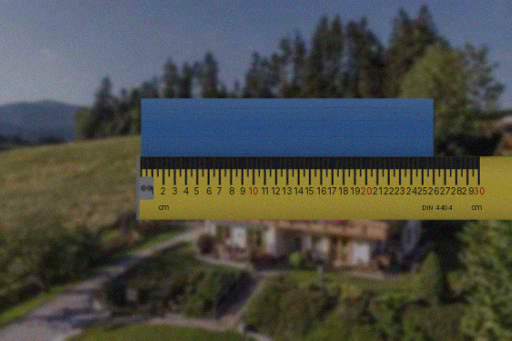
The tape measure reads 26 cm
